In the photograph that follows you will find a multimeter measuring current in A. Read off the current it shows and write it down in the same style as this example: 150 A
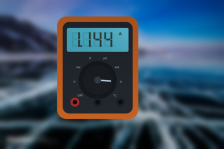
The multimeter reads 1.144 A
